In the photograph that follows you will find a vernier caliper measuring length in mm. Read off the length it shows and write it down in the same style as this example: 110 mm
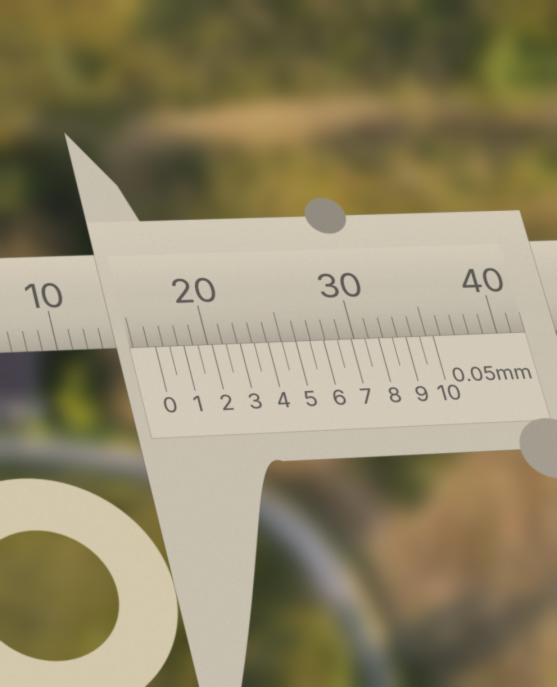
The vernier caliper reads 16.5 mm
